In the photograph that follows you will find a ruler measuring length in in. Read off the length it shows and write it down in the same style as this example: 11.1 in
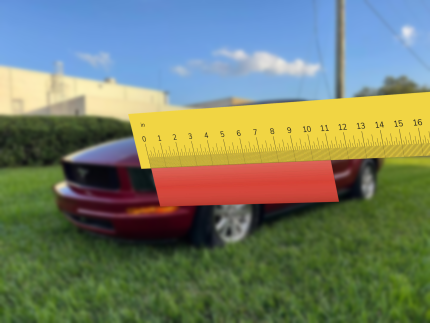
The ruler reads 11 in
